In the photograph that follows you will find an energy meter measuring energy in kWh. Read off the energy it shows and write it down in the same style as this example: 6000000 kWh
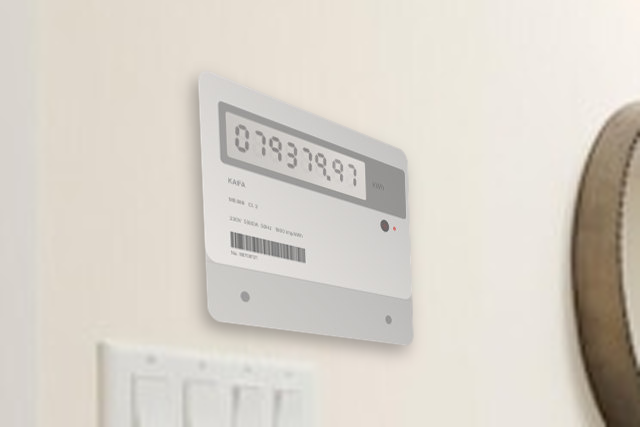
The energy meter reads 79379.97 kWh
